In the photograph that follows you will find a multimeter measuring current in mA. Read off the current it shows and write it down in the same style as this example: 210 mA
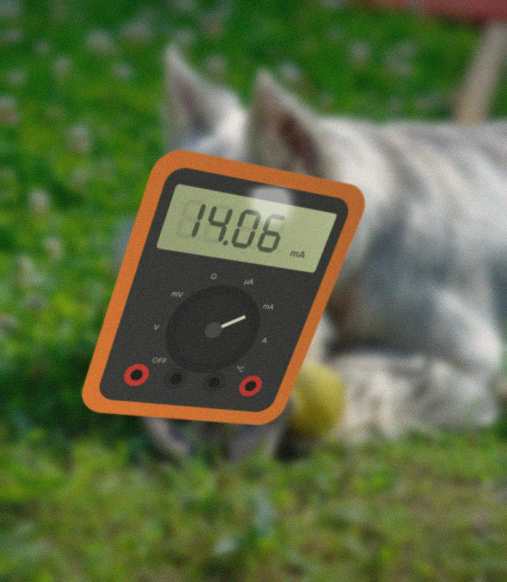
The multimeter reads 14.06 mA
